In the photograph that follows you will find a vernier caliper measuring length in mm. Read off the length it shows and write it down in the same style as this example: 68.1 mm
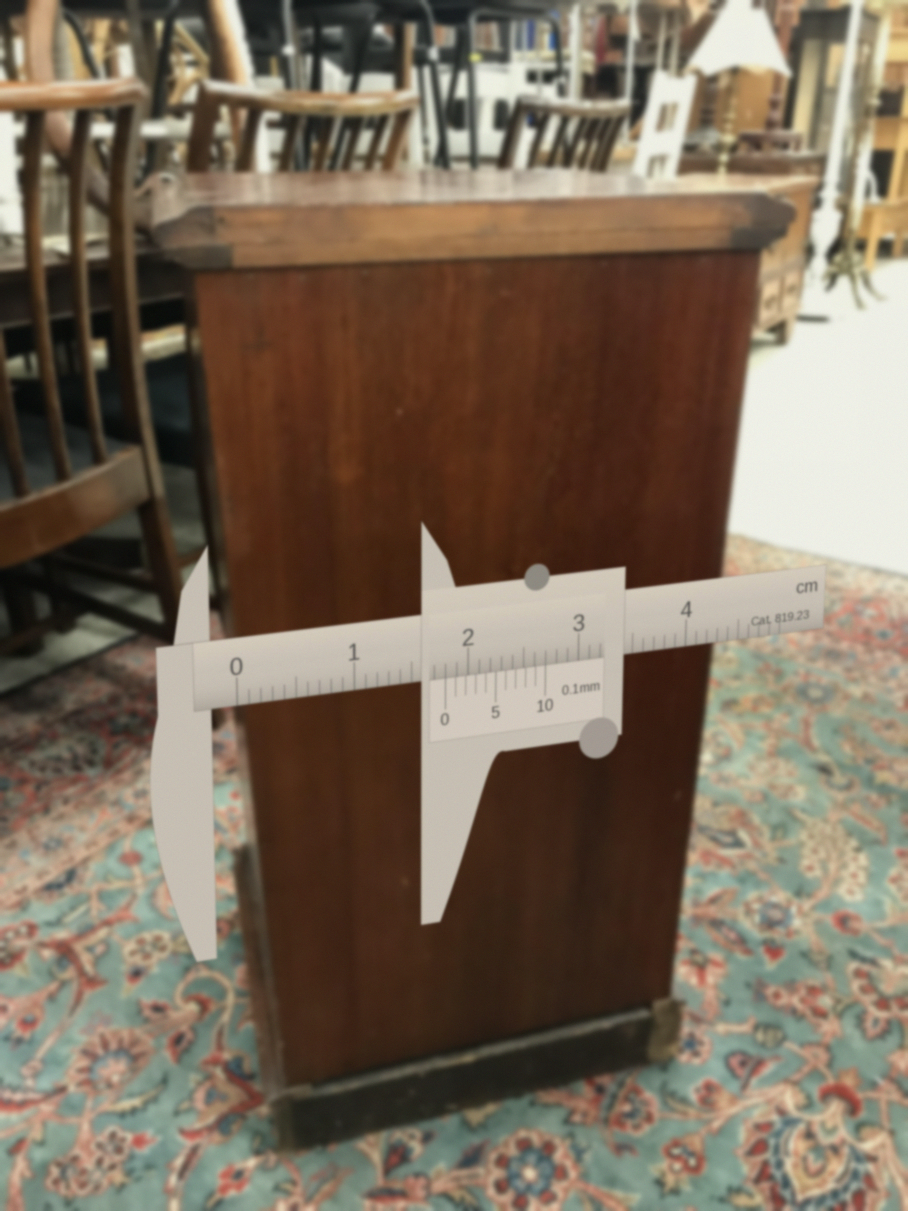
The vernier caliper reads 18.0 mm
